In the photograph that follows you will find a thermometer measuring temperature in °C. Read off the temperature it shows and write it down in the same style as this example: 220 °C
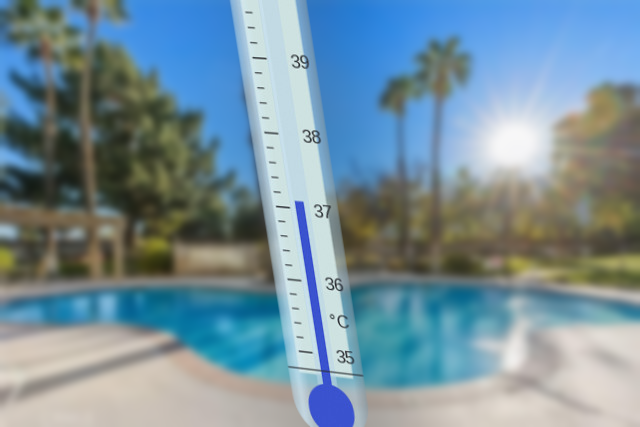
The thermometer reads 37.1 °C
